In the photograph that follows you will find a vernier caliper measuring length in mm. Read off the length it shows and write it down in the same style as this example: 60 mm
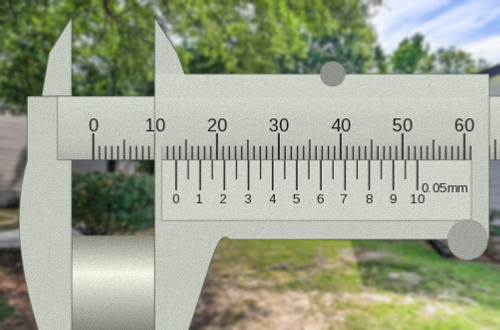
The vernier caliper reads 13.4 mm
